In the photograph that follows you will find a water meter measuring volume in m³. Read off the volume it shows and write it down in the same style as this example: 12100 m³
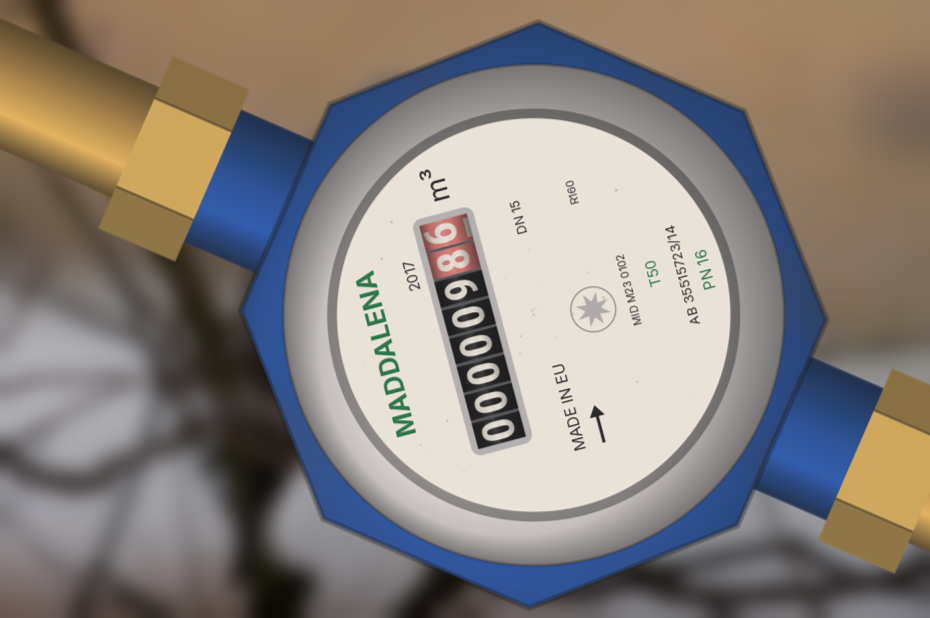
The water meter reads 9.86 m³
